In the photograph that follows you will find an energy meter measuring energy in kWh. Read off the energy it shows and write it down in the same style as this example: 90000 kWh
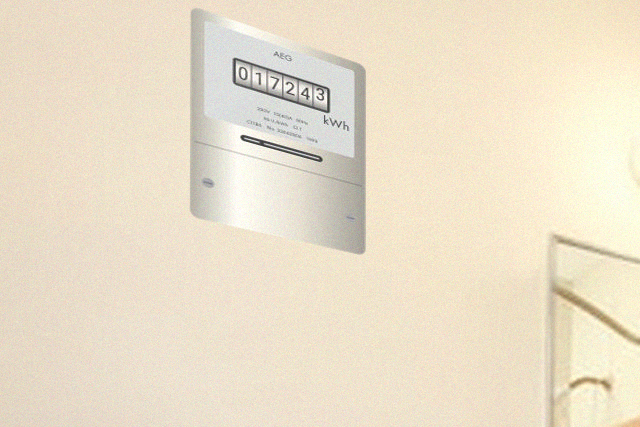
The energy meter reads 17243 kWh
